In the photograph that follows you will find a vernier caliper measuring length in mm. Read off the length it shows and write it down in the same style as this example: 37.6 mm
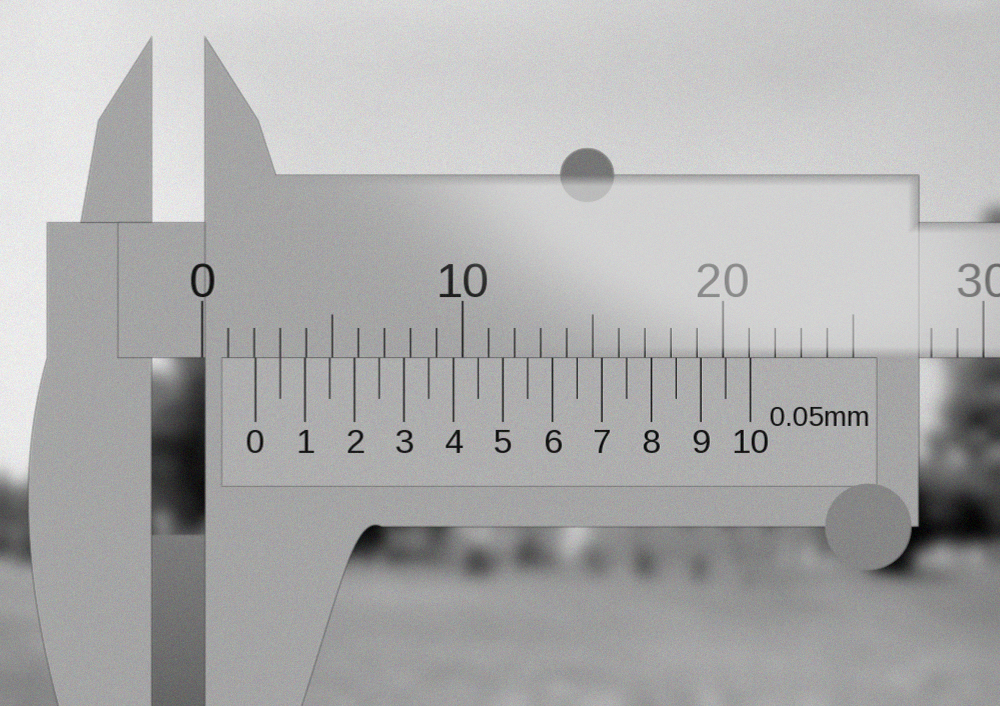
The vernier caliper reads 2.05 mm
